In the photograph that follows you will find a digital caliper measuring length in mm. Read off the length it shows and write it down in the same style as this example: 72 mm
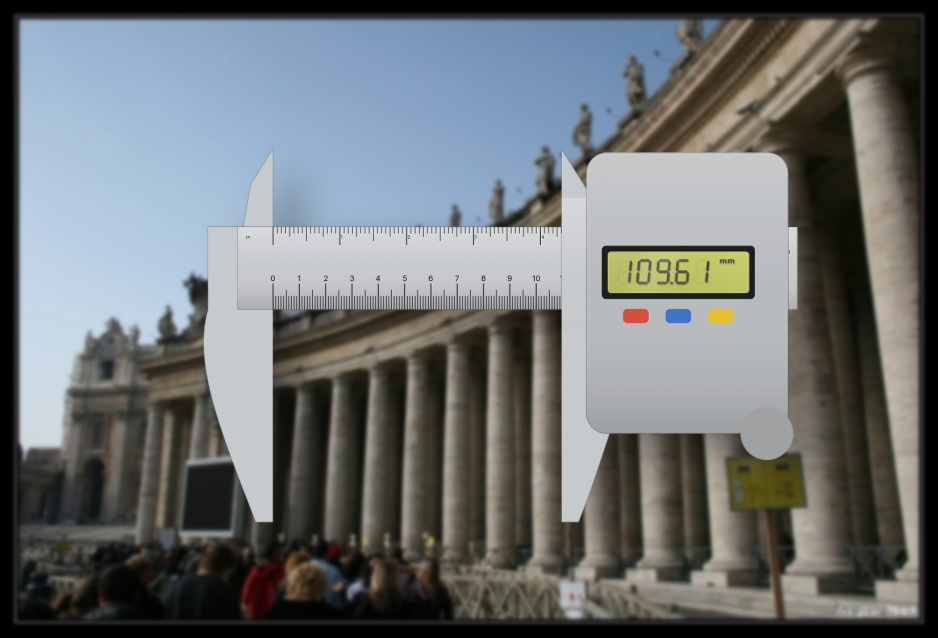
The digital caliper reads 109.61 mm
